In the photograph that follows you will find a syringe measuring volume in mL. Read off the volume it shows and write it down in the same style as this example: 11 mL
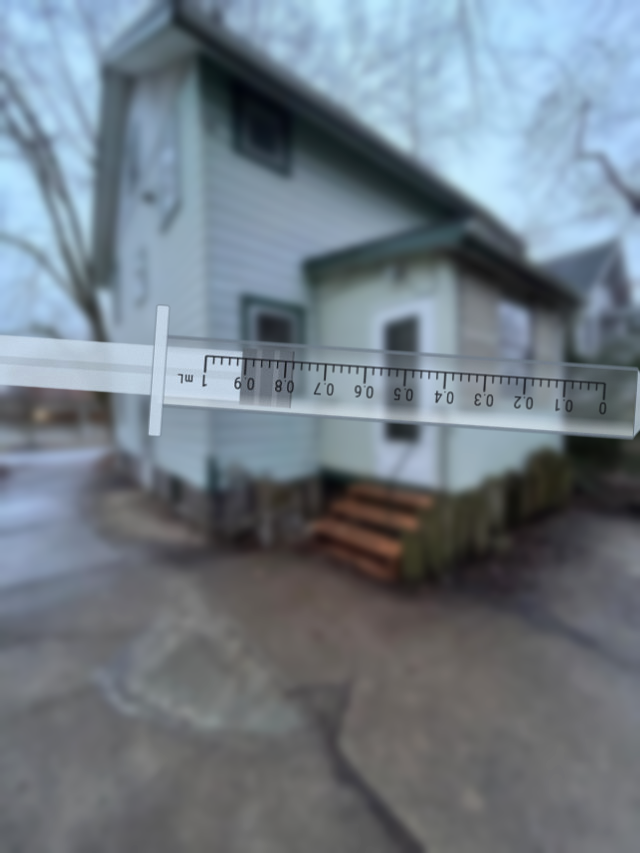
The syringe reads 0.78 mL
